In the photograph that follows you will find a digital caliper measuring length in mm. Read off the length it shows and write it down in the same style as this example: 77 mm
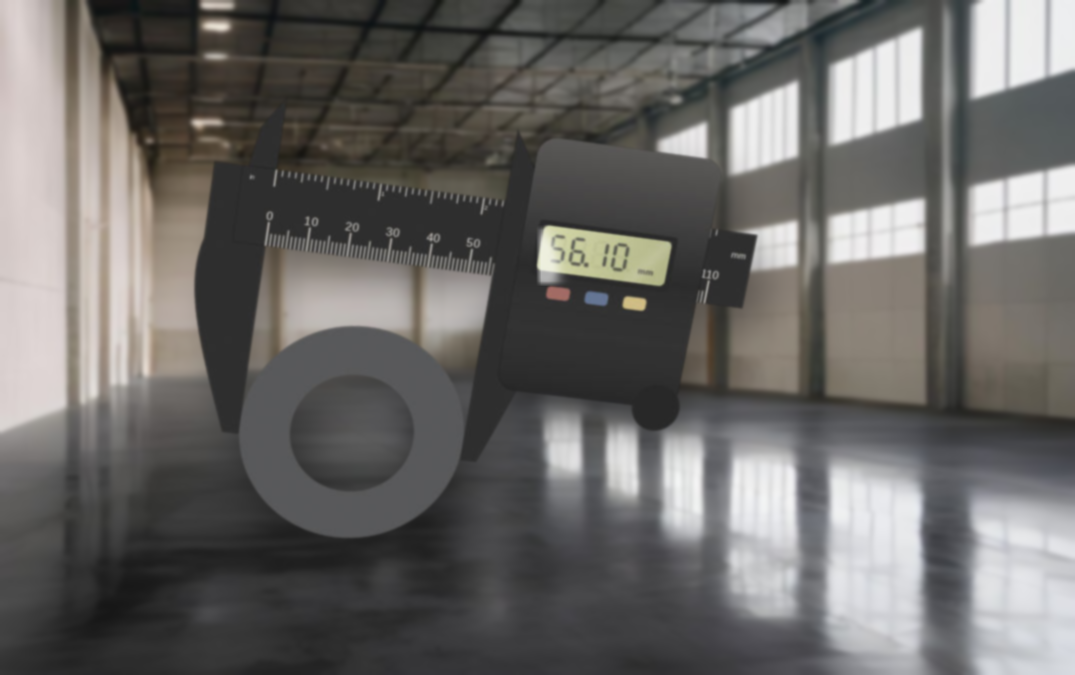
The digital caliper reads 56.10 mm
